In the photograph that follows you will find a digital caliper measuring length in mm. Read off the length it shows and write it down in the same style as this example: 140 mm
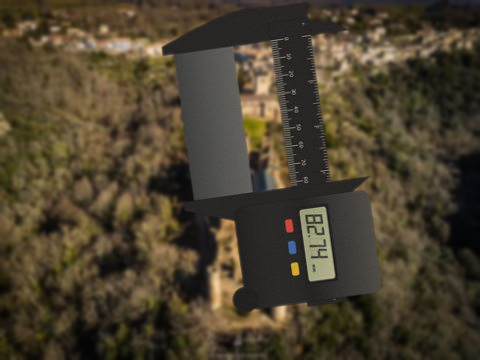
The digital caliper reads 82.74 mm
